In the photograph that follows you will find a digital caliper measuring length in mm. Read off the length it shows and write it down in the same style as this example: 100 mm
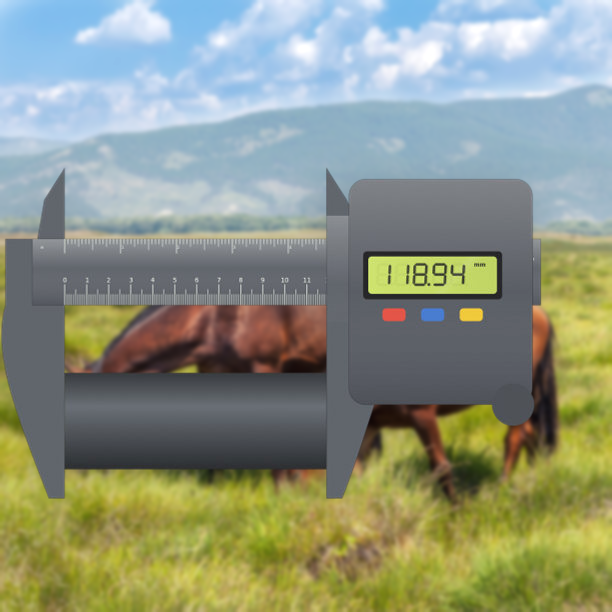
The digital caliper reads 118.94 mm
